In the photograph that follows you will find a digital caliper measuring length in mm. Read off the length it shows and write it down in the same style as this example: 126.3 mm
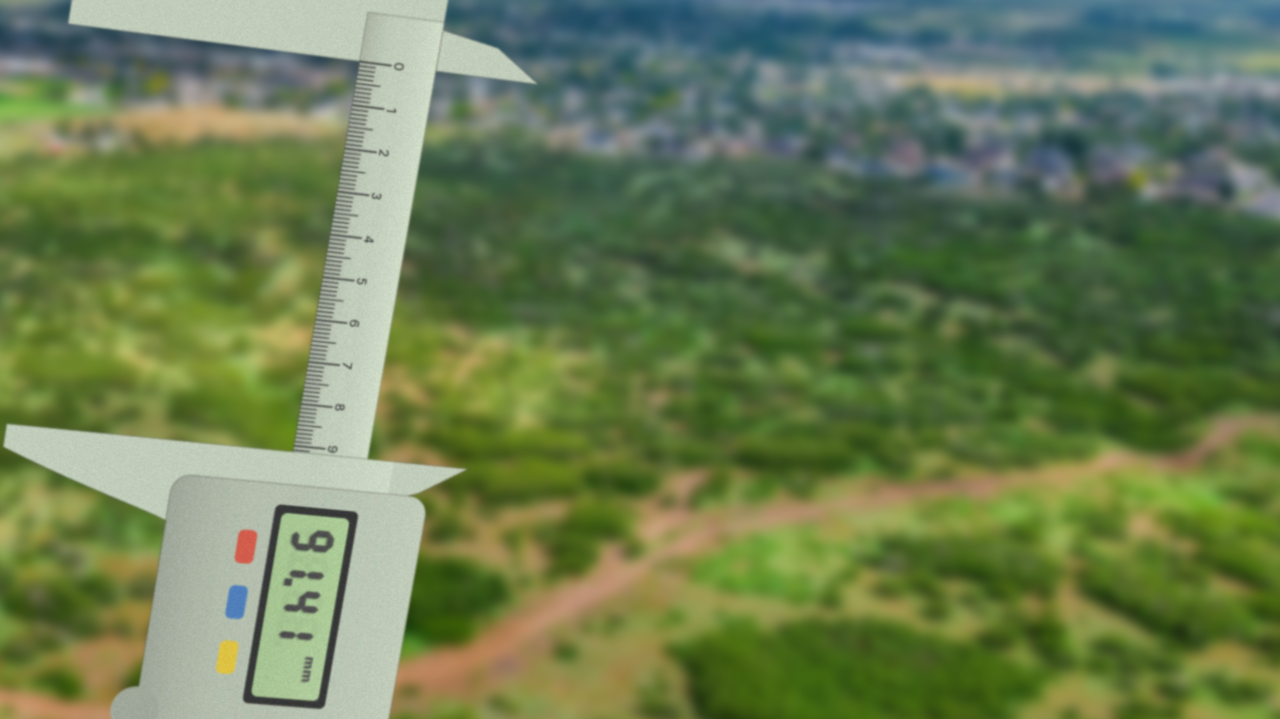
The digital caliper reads 91.41 mm
